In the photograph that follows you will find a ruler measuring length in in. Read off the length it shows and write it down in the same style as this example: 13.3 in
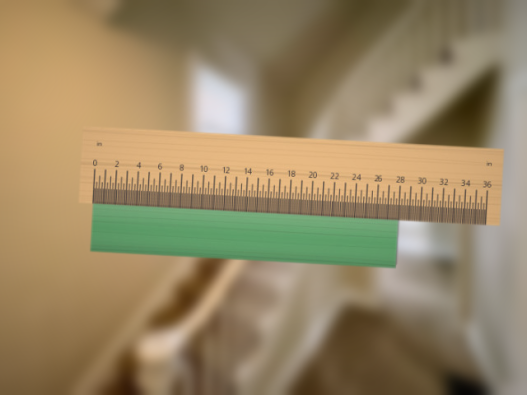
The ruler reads 28 in
